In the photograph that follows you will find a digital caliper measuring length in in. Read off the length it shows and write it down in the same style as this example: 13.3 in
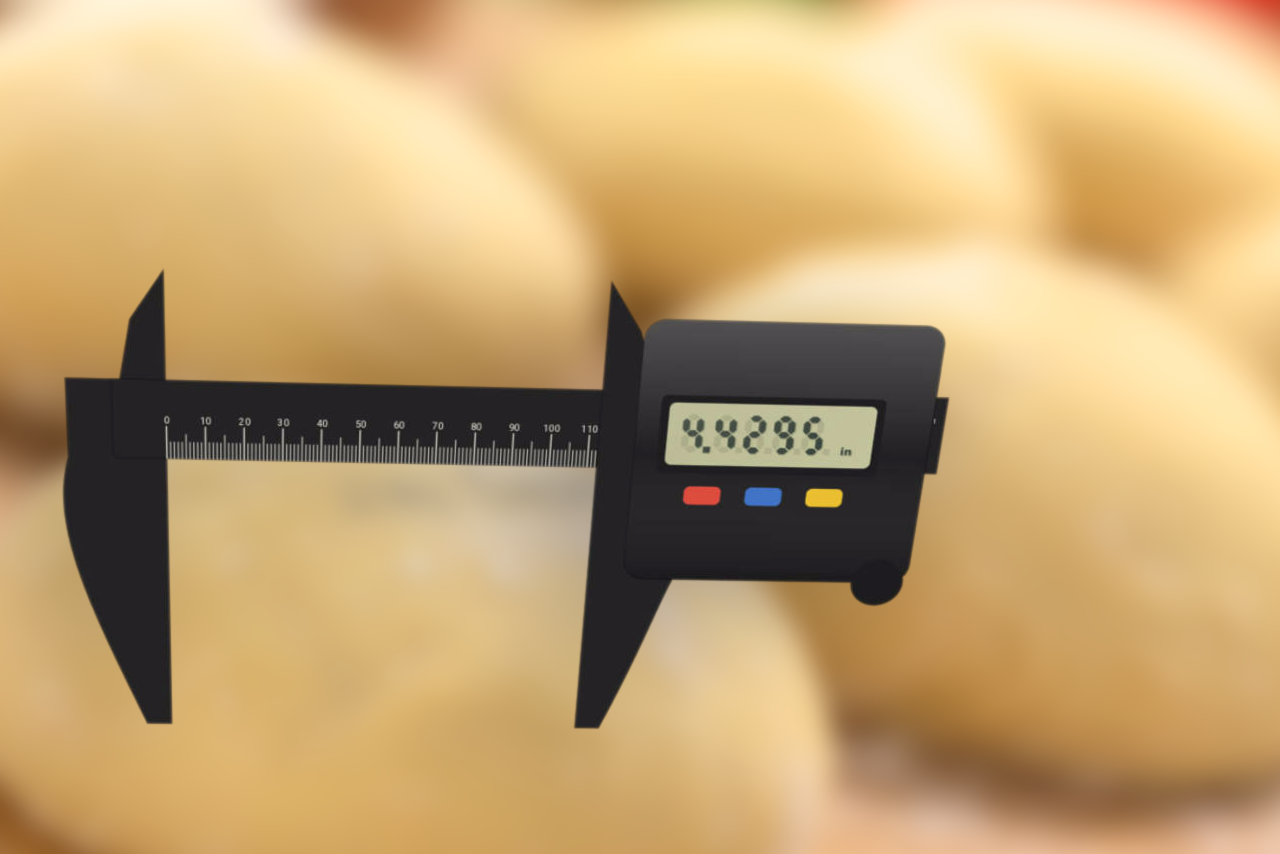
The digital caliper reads 4.4295 in
